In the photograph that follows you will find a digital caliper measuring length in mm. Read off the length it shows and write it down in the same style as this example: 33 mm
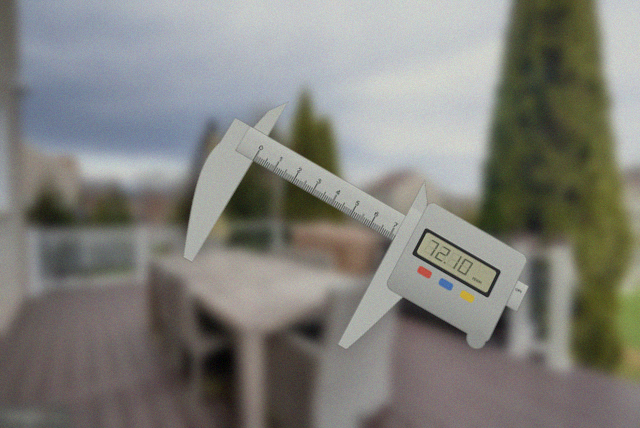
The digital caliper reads 72.10 mm
